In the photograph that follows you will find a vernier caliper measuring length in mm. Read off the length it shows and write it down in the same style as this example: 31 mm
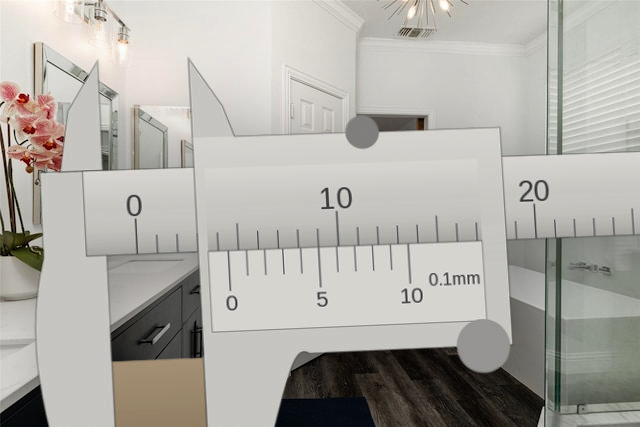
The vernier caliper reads 4.5 mm
